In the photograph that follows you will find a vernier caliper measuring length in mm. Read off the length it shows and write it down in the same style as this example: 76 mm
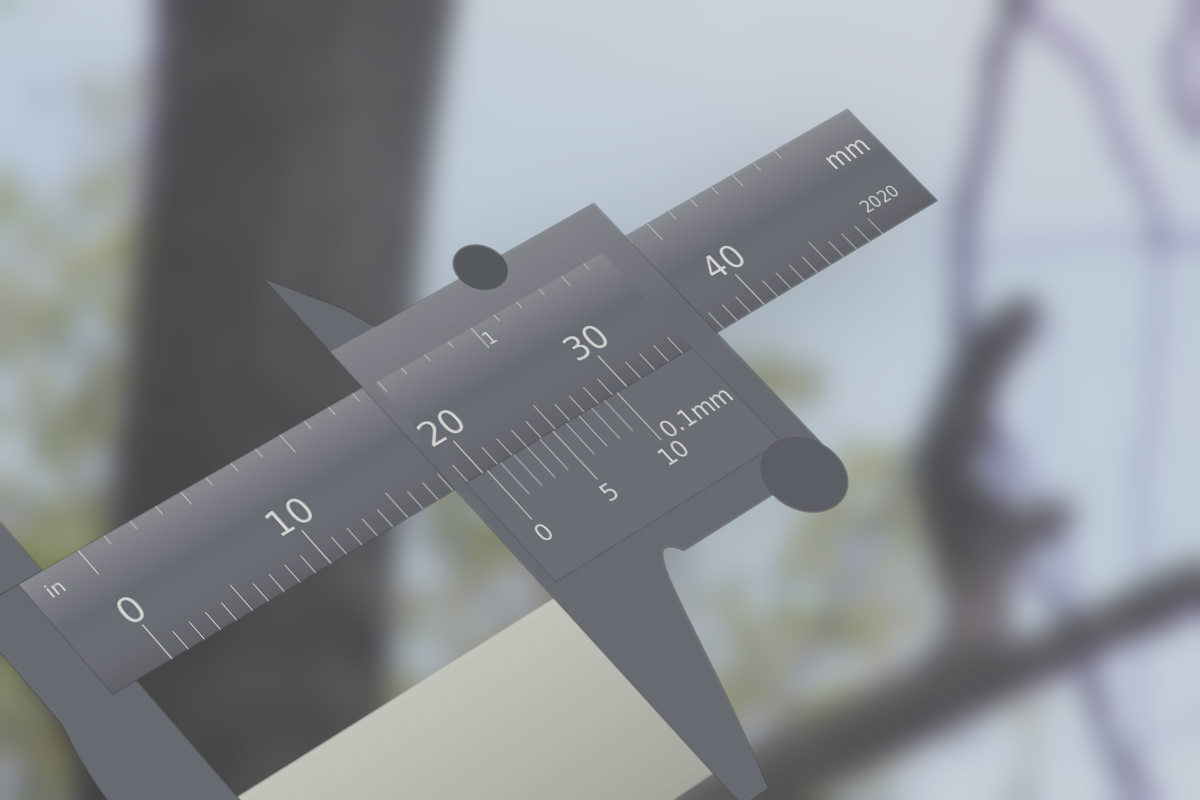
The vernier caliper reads 20.3 mm
